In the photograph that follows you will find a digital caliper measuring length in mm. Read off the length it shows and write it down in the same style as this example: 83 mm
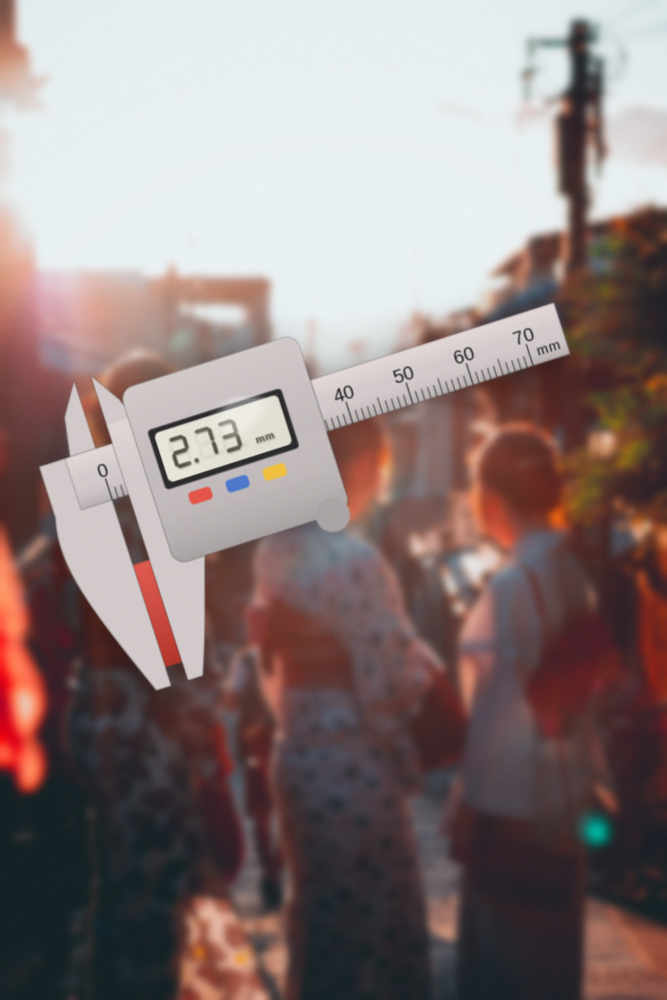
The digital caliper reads 2.73 mm
